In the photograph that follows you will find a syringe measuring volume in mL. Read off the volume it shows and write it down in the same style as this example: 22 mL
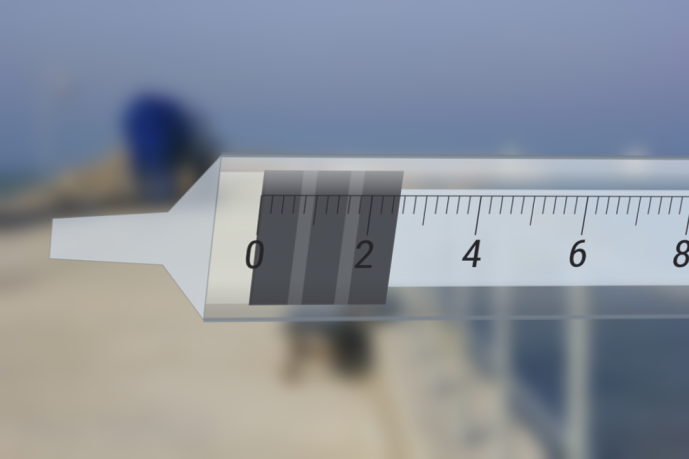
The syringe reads 0 mL
